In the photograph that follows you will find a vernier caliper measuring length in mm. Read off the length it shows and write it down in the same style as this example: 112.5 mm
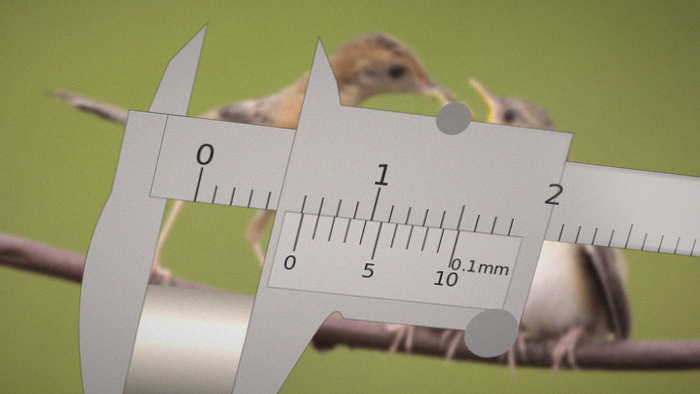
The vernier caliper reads 6.1 mm
